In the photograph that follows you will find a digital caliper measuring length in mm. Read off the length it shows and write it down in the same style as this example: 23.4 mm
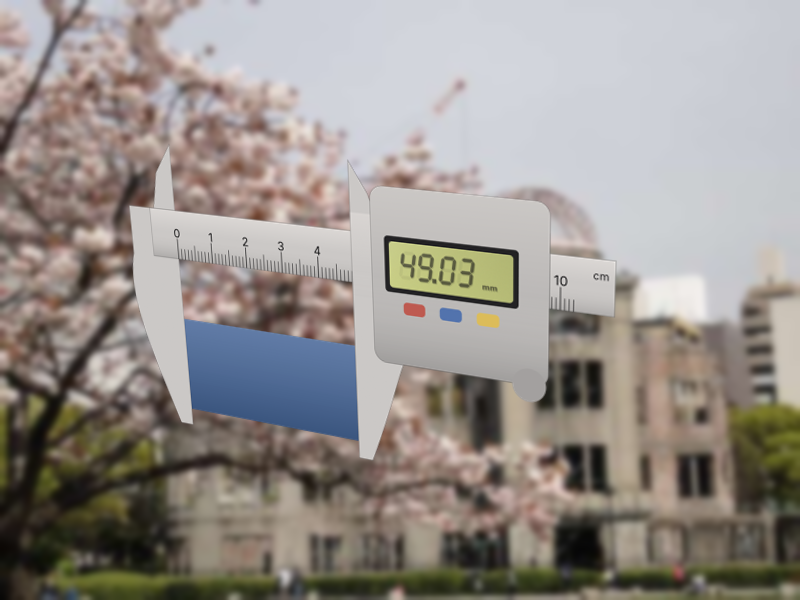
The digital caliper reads 49.03 mm
